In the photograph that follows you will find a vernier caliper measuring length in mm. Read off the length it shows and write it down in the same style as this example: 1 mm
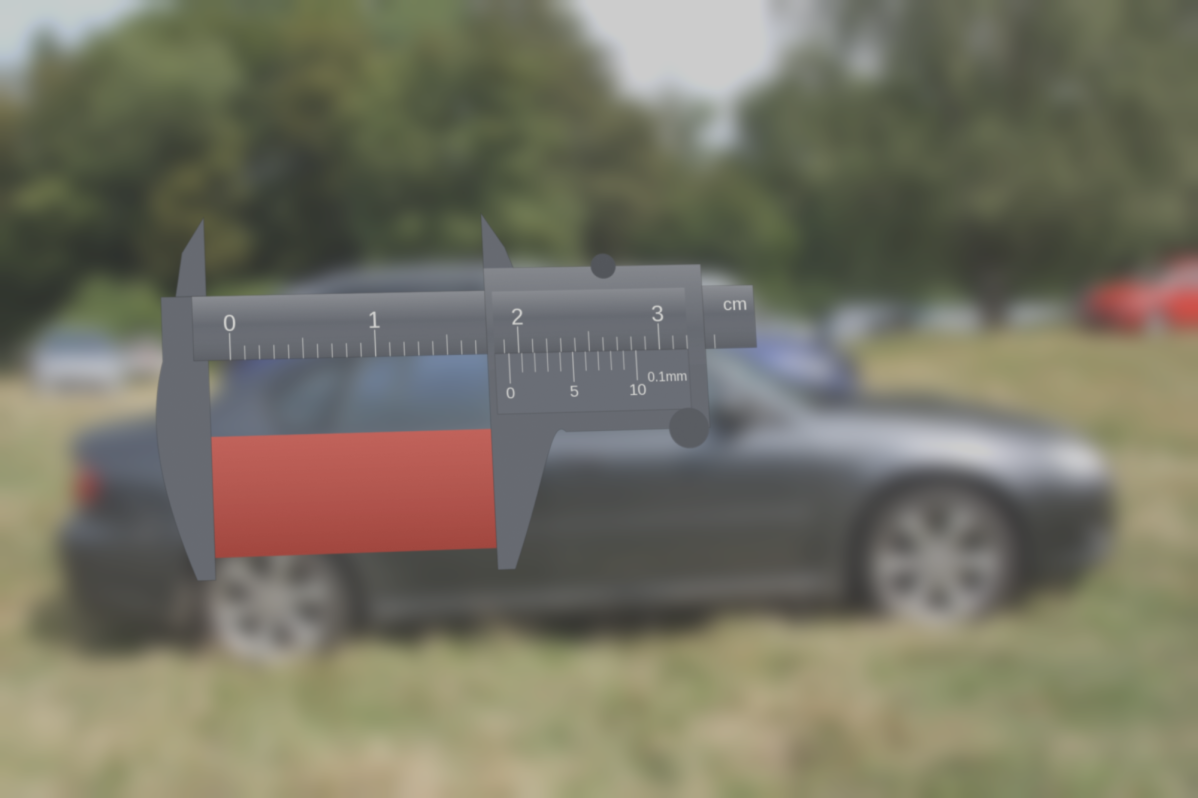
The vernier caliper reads 19.3 mm
